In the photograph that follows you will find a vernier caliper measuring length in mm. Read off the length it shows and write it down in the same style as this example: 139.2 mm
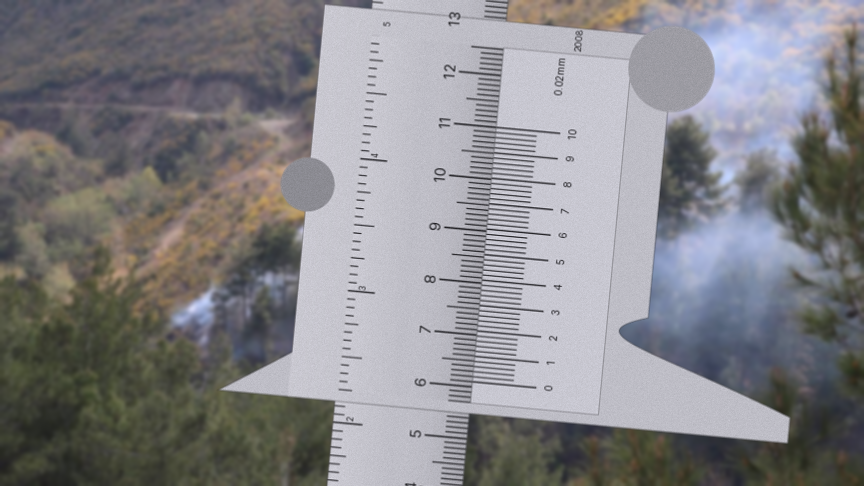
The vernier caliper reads 61.0 mm
